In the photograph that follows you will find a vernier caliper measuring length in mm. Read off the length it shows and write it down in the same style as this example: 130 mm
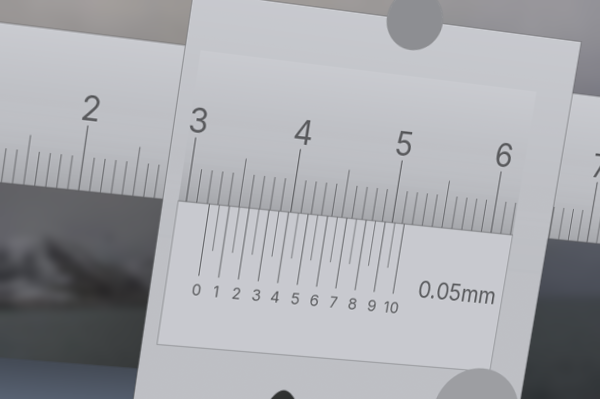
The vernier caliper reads 32.2 mm
